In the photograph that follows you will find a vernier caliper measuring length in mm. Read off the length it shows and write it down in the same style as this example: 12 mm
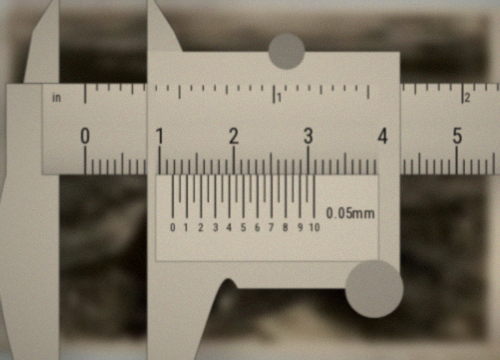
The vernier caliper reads 11.8 mm
